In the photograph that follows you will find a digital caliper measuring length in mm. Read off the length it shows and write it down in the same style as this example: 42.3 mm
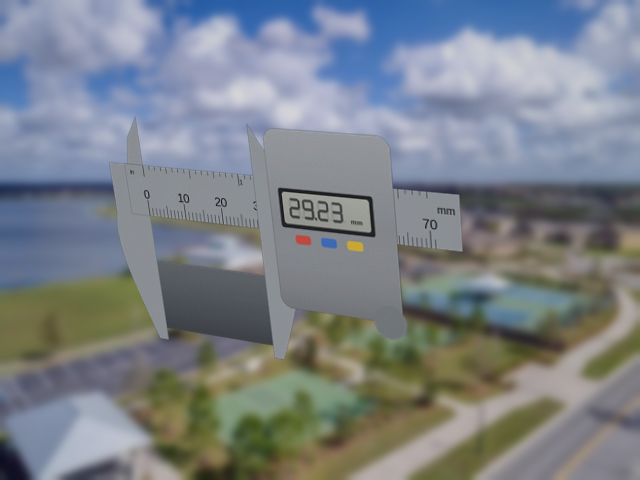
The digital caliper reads 29.23 mm
